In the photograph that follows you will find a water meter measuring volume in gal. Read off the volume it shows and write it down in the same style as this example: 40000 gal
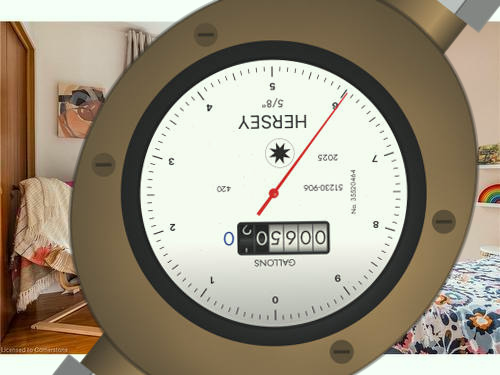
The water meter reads 65016.0 gal
